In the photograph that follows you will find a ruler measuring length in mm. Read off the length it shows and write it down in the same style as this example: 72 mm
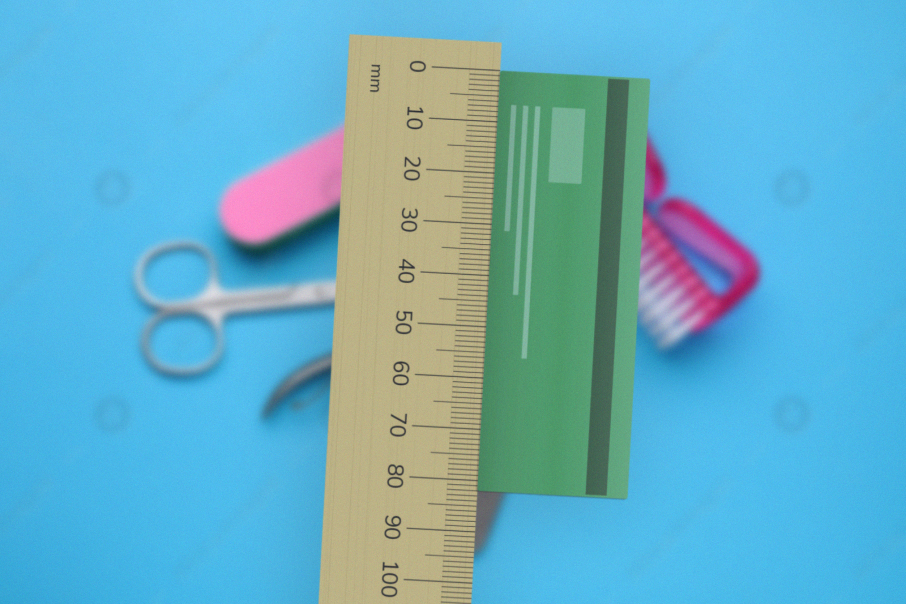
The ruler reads 82 mm
